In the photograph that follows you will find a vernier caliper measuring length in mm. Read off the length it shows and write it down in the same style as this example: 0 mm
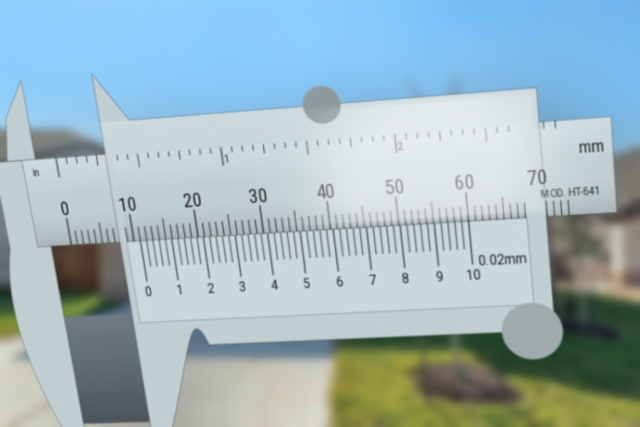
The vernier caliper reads 11.0 mm
